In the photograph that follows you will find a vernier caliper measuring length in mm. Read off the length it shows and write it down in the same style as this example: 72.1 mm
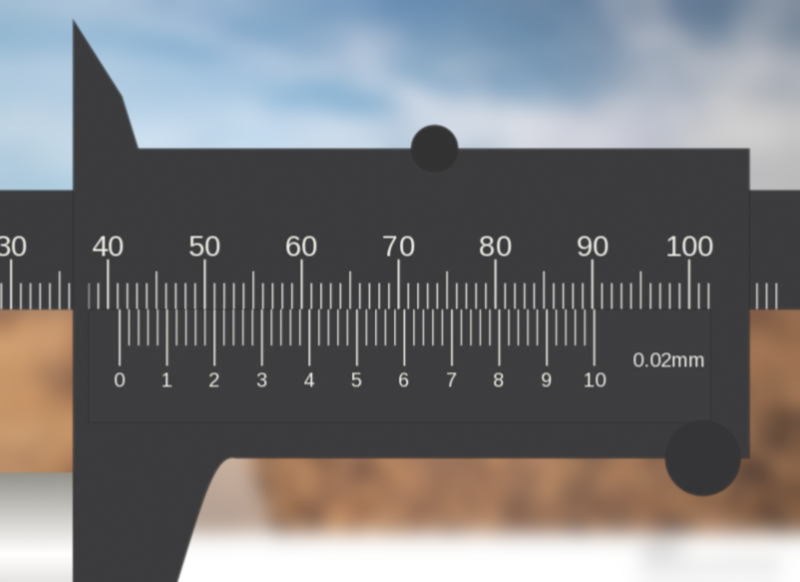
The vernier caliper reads 41.2 mm
